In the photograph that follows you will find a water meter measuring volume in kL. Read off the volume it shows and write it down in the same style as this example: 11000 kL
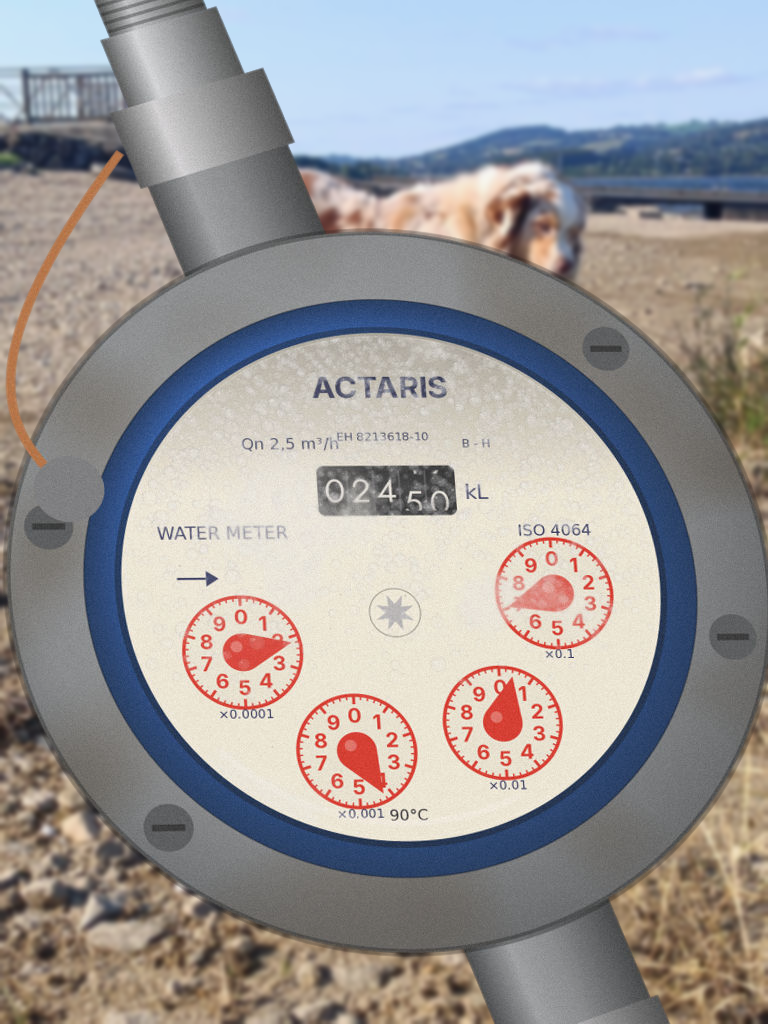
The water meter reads 2449.7042 kL
